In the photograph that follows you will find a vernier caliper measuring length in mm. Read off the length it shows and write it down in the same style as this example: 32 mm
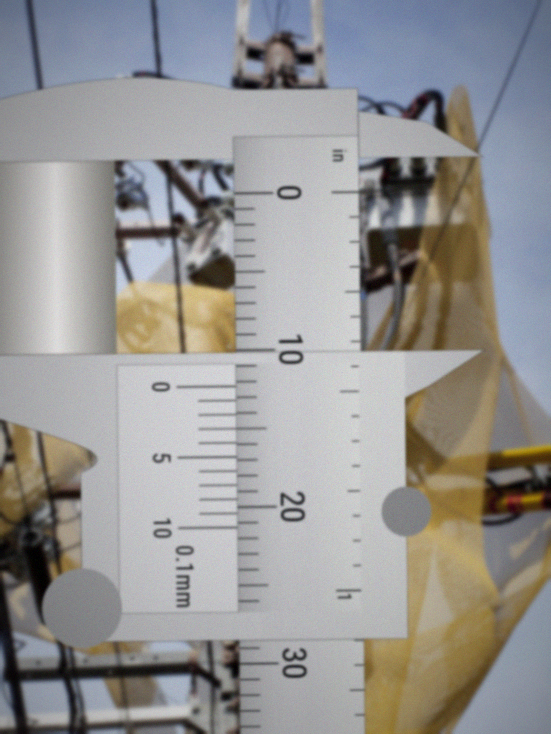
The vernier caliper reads 12.3 mm
